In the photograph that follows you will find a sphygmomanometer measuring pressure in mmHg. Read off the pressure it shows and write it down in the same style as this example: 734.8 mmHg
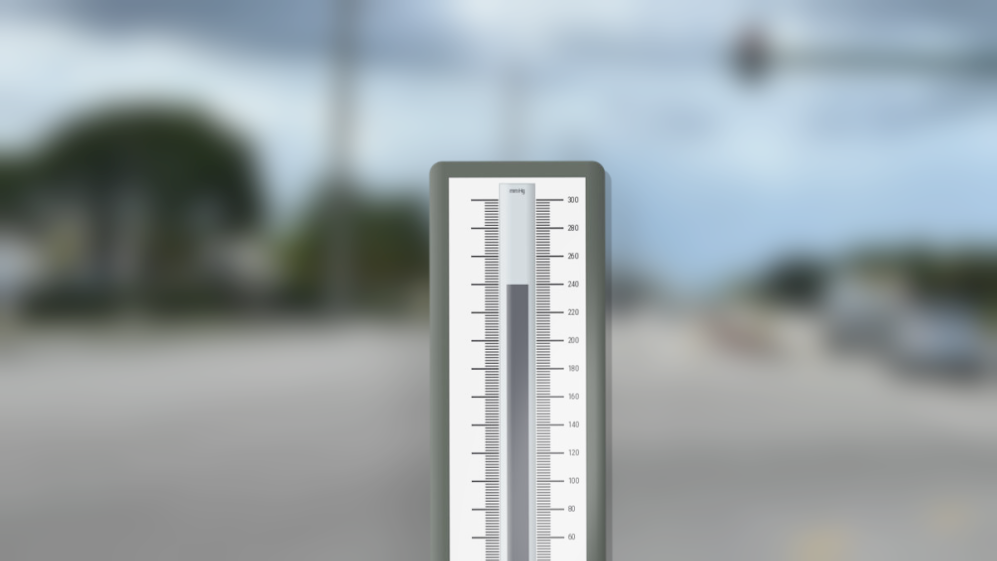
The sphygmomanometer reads 240 mmHg
